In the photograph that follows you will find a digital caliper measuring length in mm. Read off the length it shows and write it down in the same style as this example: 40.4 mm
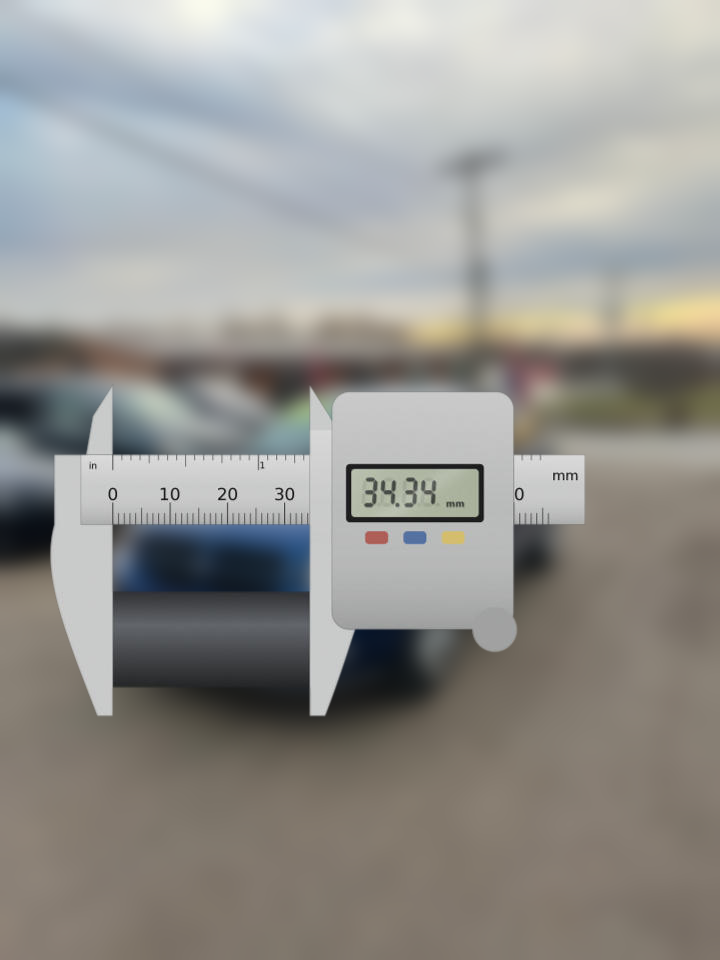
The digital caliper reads 34.34 mm
